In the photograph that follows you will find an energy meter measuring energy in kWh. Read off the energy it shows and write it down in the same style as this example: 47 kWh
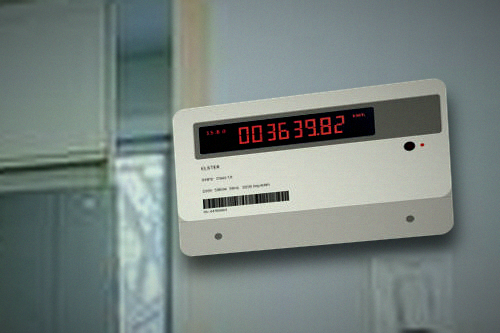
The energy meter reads 3639.82 kWh
